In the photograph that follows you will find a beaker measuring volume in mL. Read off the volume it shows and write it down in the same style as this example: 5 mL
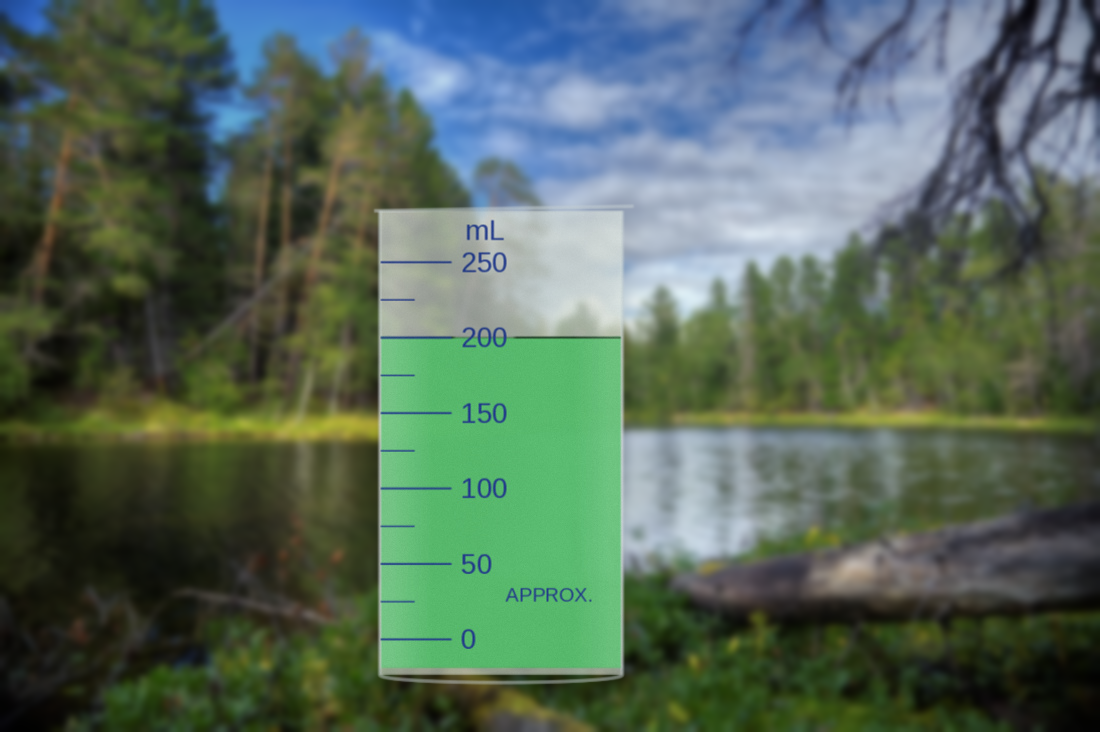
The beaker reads 200 mL
